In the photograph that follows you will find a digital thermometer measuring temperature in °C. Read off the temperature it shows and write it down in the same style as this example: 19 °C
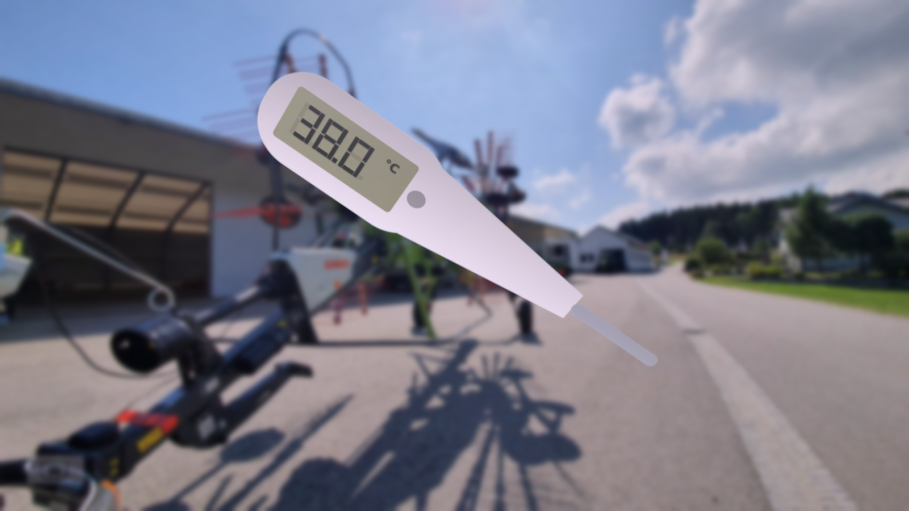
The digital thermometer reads 38.0 °C
